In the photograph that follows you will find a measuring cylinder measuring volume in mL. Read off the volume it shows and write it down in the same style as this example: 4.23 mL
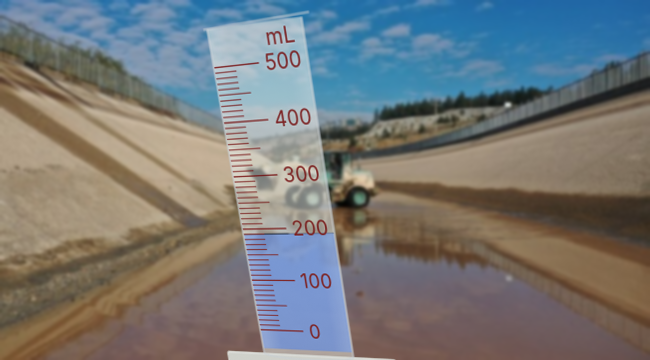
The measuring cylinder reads 190 mL
